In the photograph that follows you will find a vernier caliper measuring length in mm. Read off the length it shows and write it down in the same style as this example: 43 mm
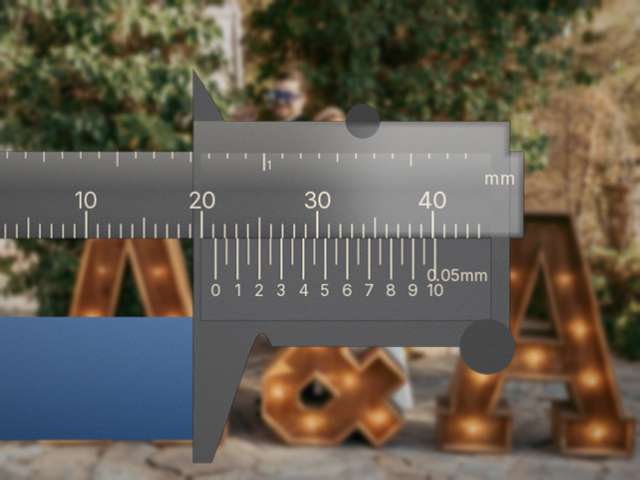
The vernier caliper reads 21.2 mm
